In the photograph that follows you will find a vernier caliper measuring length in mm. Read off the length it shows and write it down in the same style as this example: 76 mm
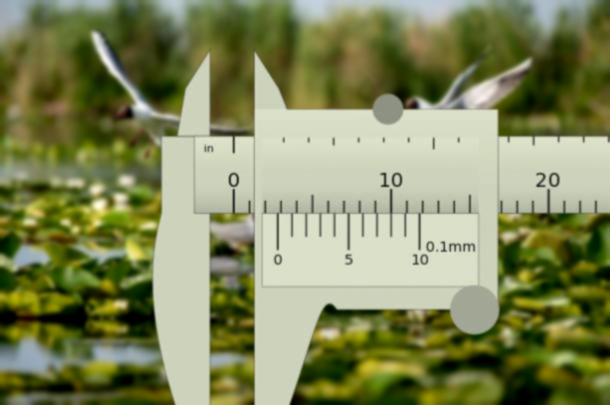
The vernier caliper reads 2.8 mm
